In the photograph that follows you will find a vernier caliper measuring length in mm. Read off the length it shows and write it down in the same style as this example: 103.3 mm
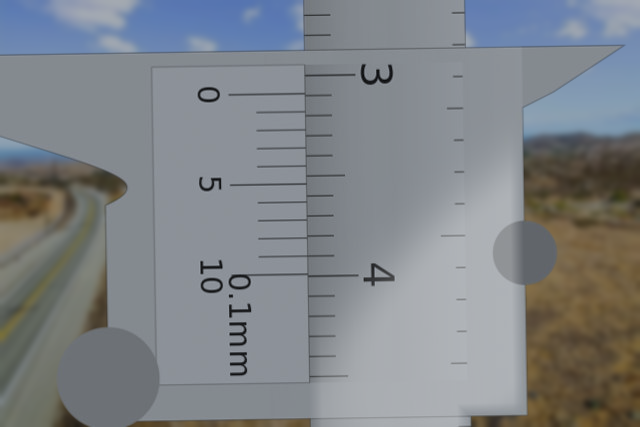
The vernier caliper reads 30.9 mm
